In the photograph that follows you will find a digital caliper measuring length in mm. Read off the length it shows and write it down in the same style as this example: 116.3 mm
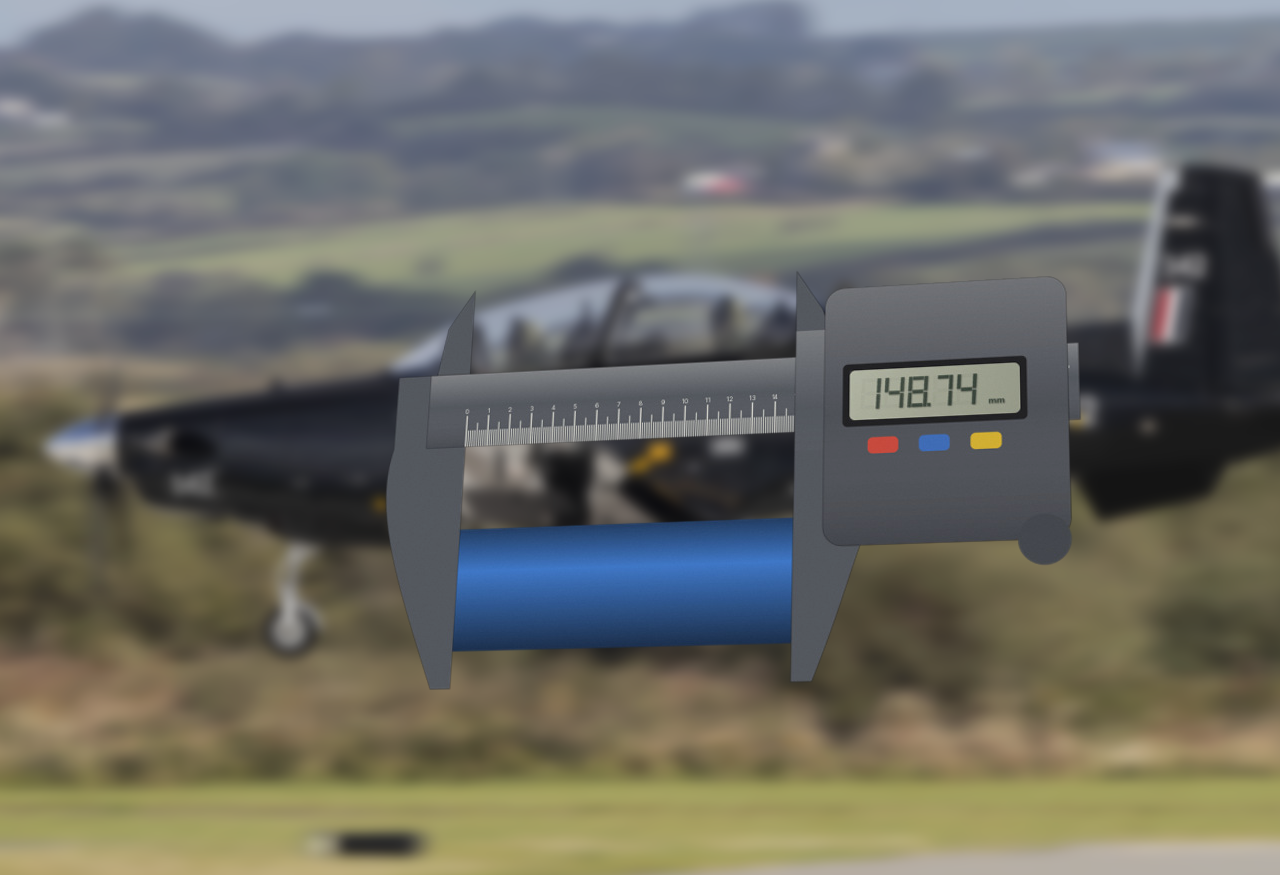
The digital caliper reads 148.74 mm
